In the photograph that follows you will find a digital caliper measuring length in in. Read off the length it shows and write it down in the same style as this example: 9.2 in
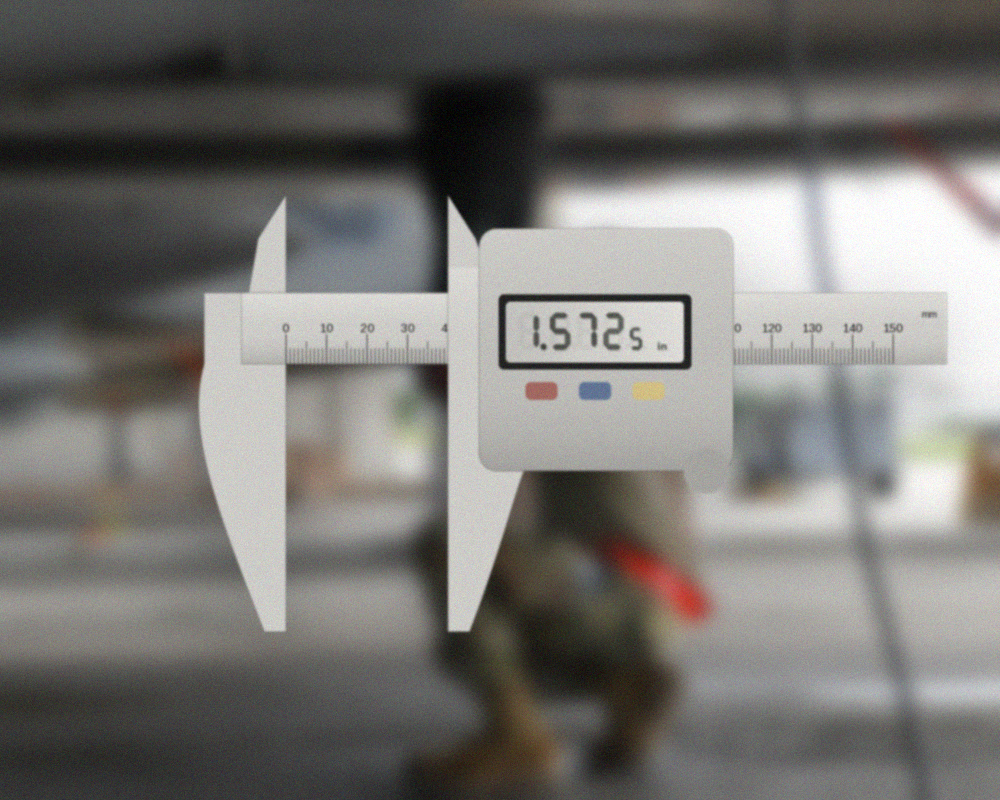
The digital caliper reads 1.5725 in
